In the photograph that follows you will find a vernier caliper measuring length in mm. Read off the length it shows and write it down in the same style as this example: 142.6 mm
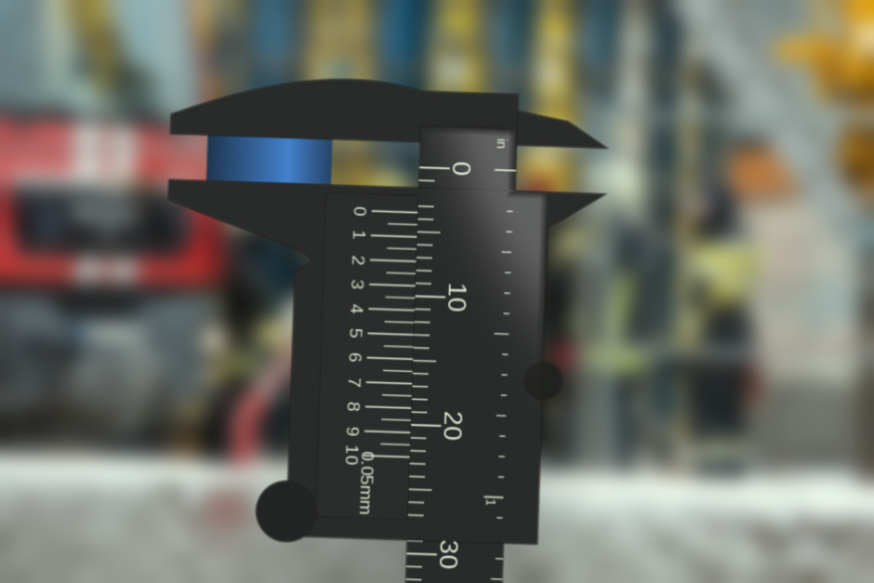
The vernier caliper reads 3.5 mm
